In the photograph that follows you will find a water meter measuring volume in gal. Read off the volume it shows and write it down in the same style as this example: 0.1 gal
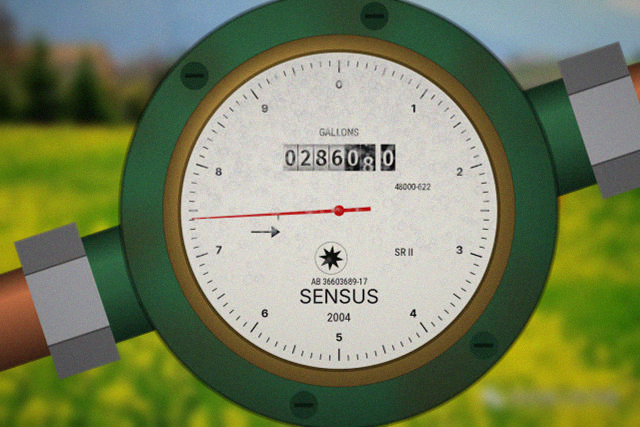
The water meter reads 286077.4 gal
